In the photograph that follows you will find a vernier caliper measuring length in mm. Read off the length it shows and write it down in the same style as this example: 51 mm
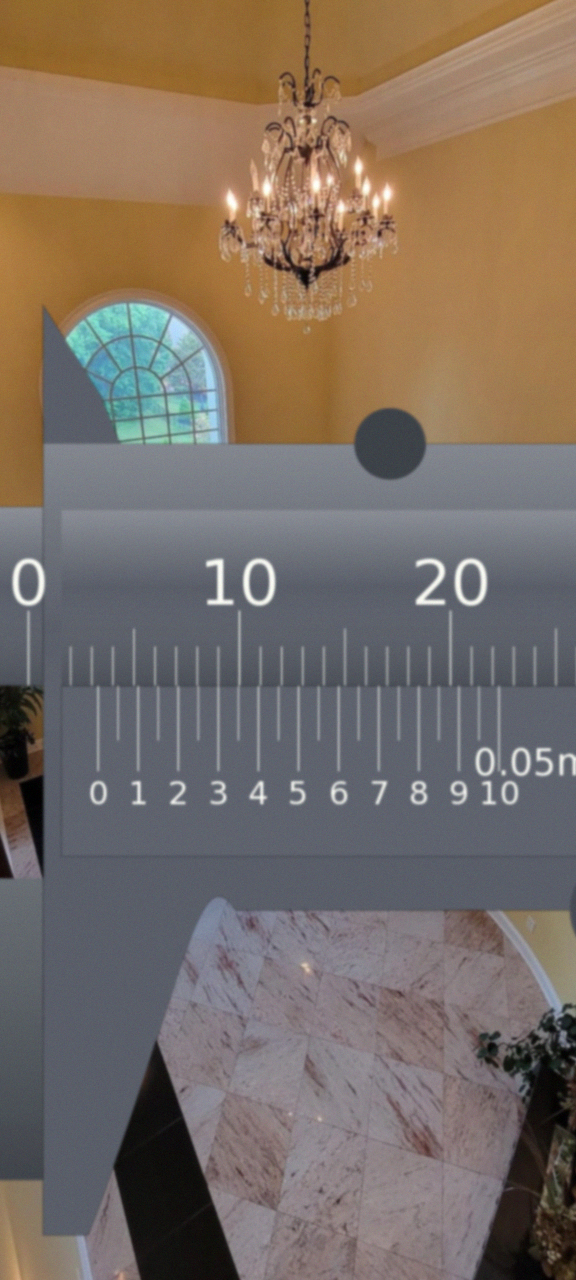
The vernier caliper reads 3.3 mm
